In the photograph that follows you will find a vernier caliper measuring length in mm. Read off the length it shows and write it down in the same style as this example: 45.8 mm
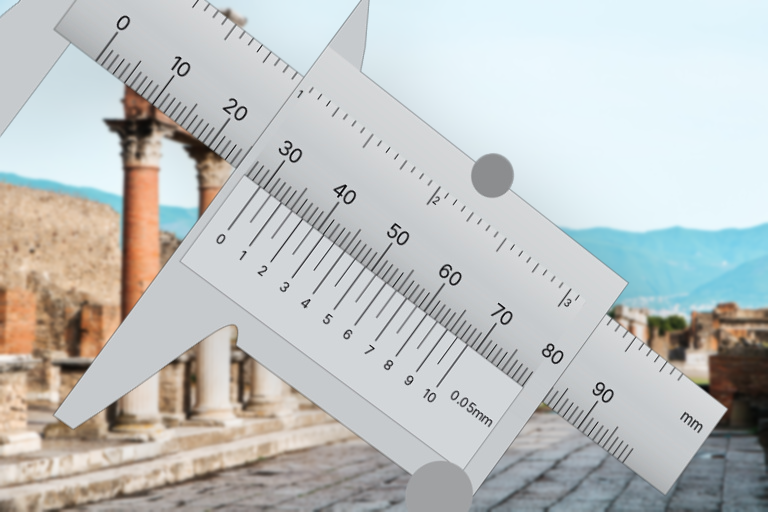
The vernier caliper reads 29.4 mm
